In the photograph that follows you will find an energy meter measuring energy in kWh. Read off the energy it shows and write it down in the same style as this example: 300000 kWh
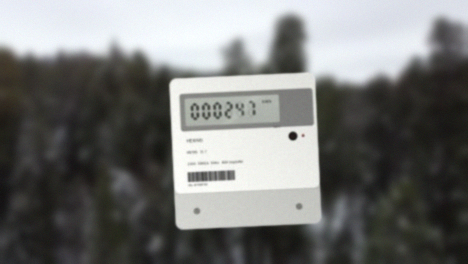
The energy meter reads 247 kWh
